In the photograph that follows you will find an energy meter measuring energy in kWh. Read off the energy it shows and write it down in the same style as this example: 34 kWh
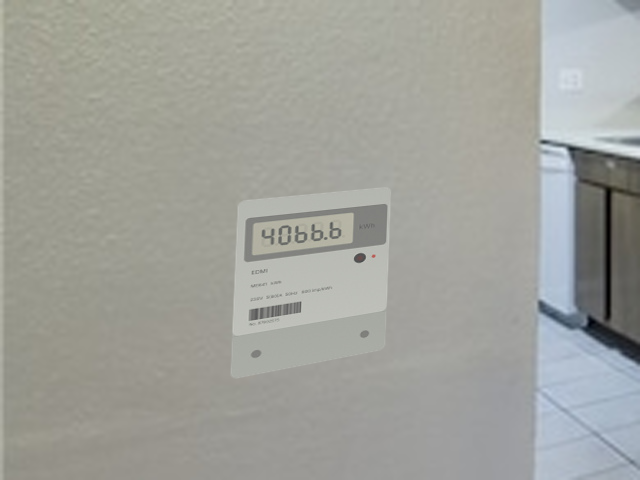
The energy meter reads 4066.6 kWh
